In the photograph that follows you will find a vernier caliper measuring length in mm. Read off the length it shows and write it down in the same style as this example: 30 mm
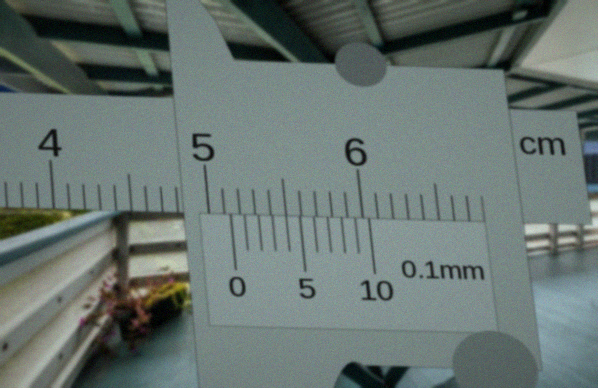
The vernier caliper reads 51.4 mm
